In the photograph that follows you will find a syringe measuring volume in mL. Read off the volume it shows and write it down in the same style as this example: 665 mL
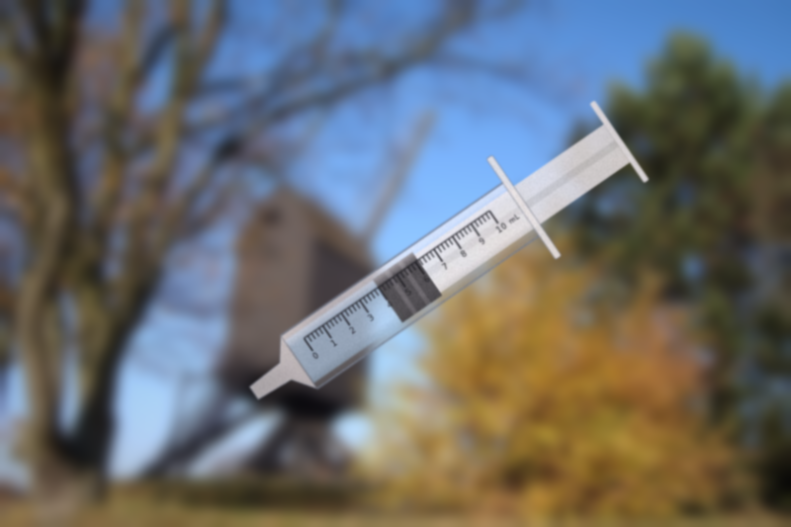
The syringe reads 4 mL
